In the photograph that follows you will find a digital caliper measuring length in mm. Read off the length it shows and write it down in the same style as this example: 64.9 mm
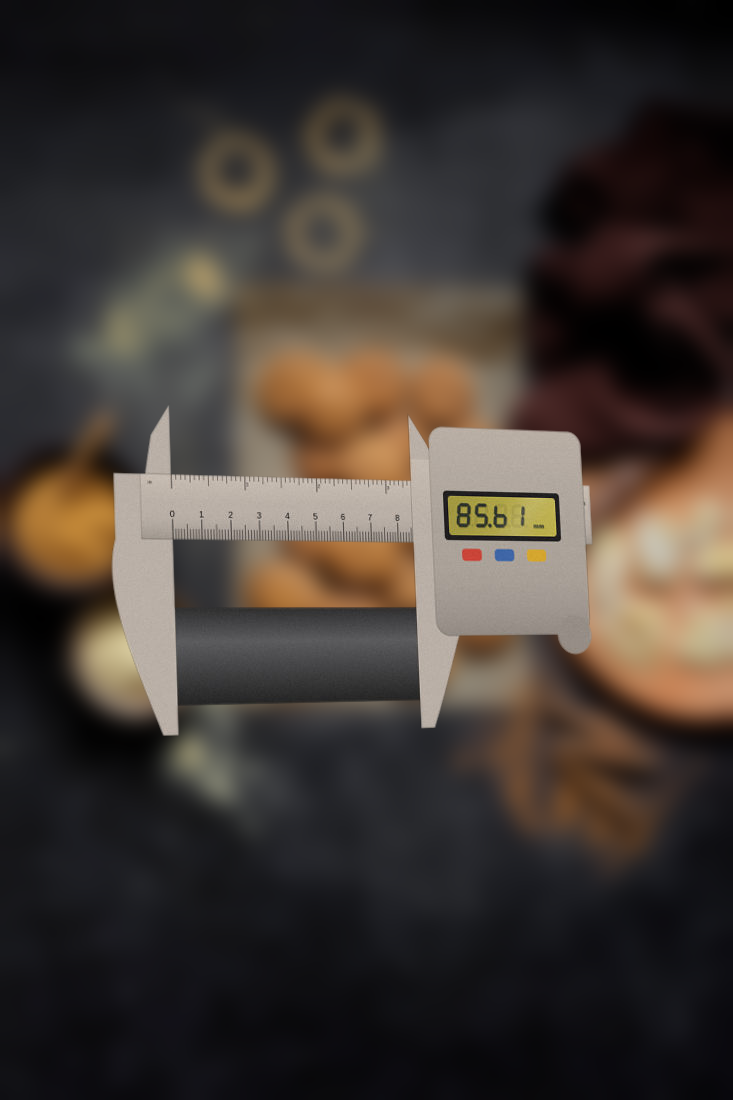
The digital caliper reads 85.61 mm
